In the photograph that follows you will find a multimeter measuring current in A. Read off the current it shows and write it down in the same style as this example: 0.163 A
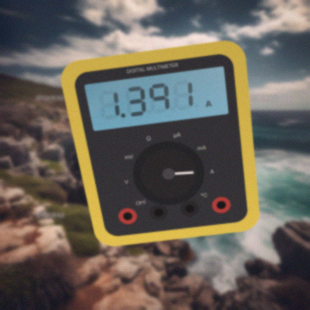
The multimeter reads 1.391 A
